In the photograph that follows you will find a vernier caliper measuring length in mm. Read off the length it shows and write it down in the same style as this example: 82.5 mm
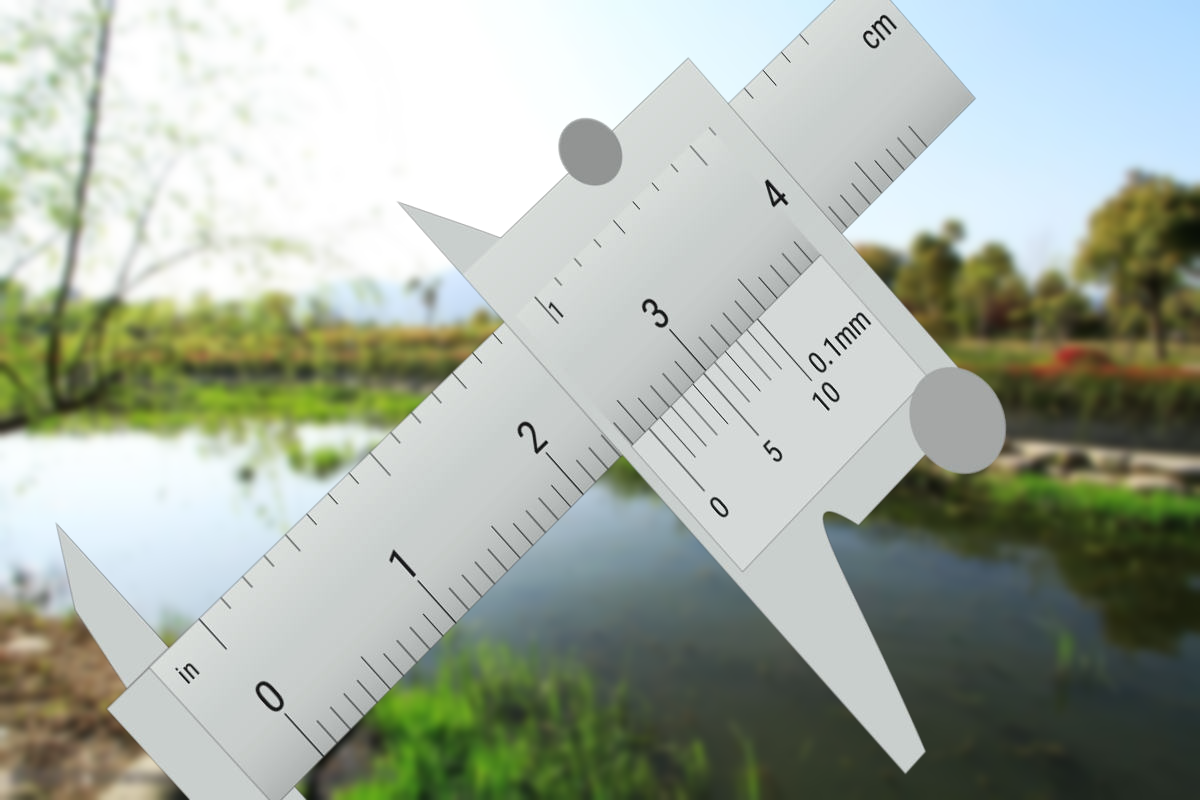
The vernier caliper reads 25.3 mm
